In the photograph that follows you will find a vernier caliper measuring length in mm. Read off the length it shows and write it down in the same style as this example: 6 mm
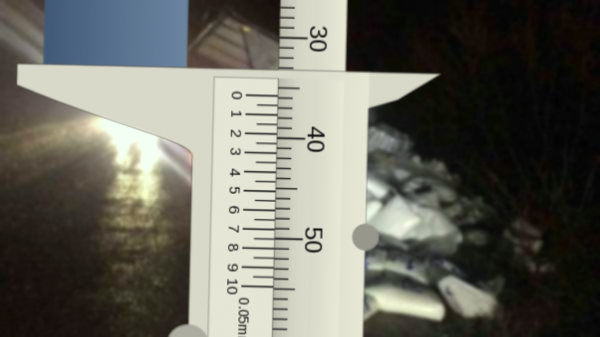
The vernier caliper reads 35.8 mm
